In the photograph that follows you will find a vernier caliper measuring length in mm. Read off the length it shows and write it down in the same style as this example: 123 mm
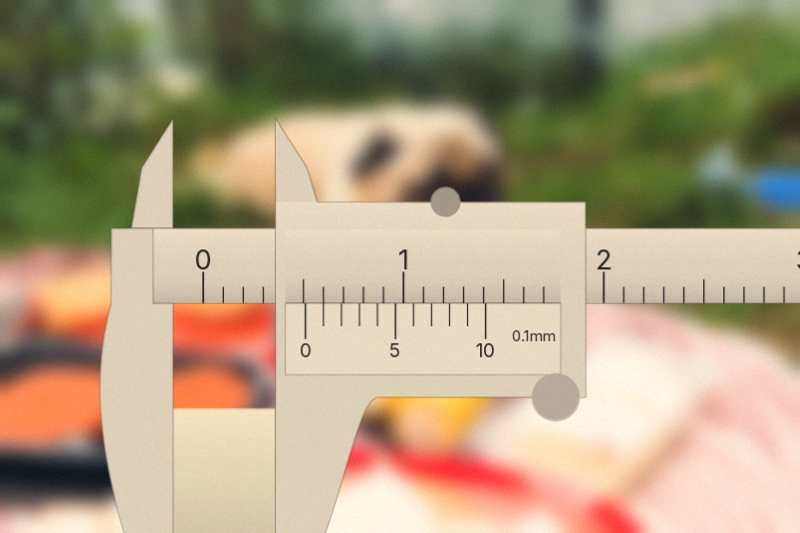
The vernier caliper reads 5.1 mm
